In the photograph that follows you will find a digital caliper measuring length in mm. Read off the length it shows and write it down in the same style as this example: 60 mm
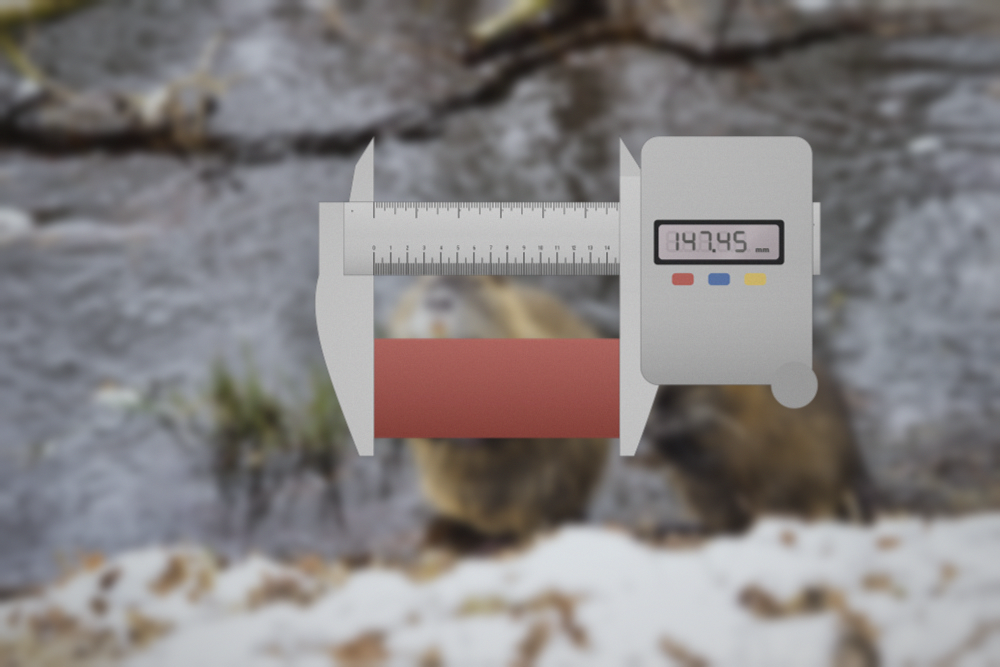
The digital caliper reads 147.45 mm
